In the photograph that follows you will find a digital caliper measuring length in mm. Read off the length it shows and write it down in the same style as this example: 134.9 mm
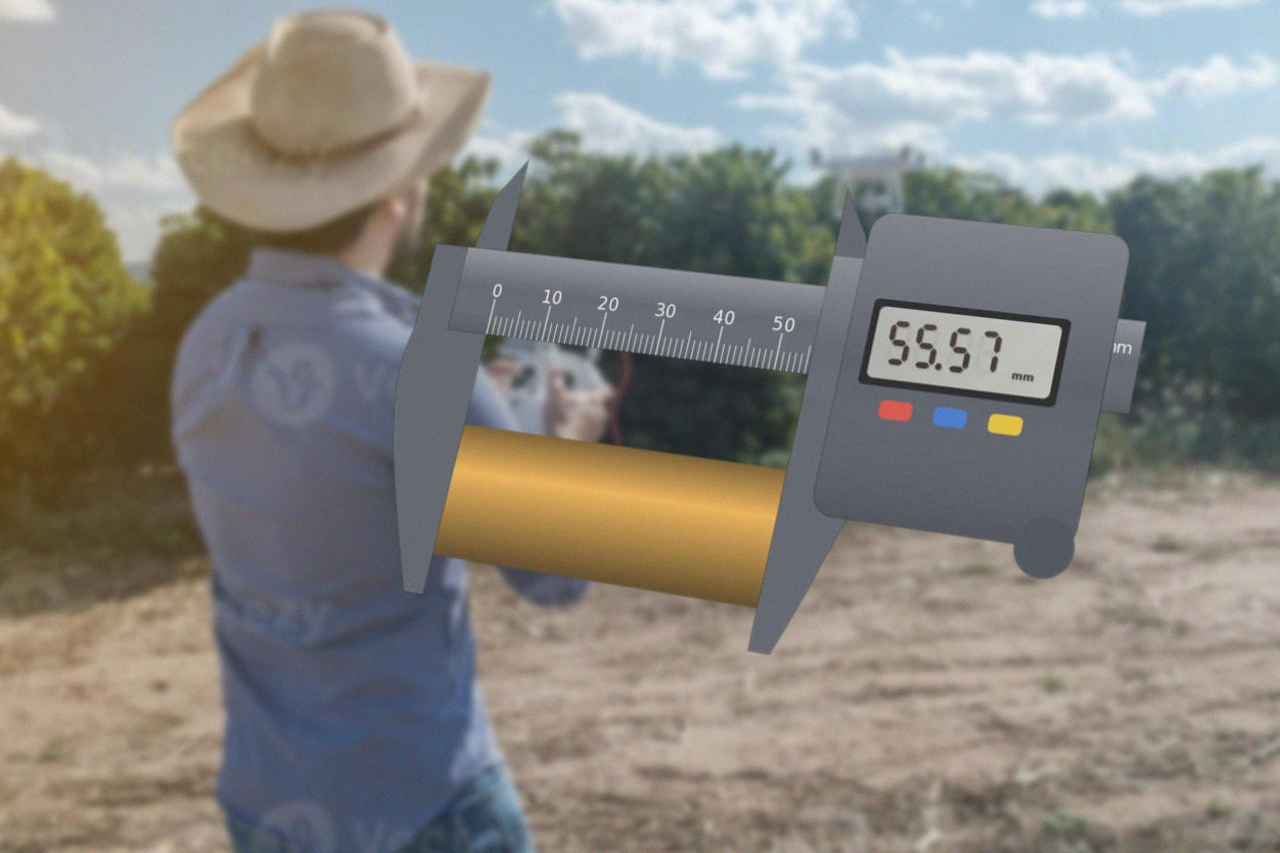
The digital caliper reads 55.57 mm
